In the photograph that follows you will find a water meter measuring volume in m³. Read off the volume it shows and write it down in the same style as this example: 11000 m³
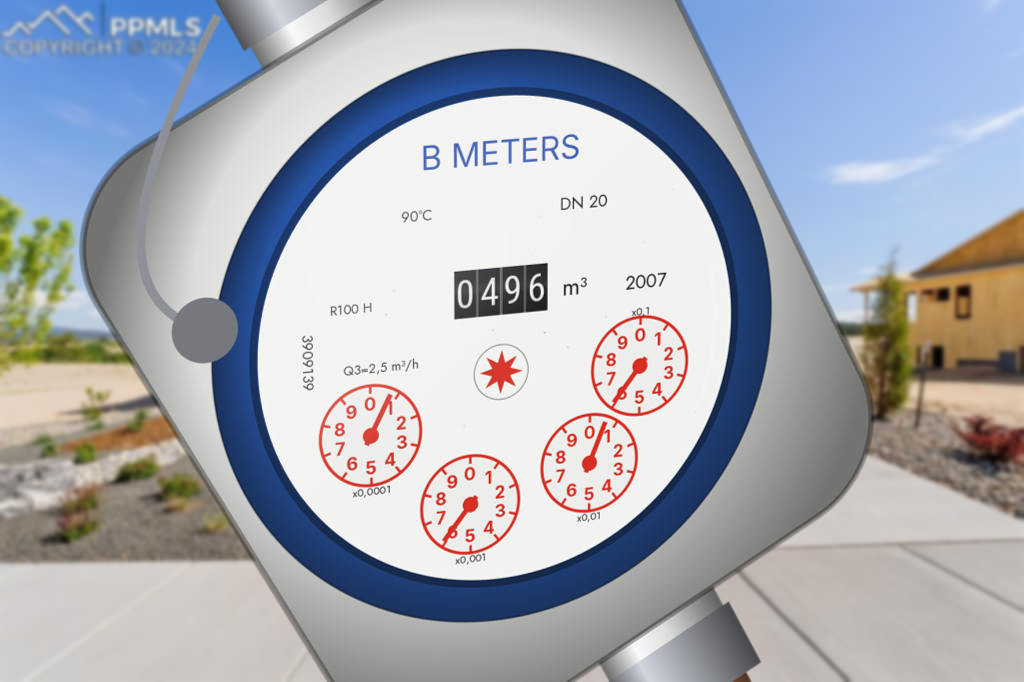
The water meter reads 496.6060 m³
